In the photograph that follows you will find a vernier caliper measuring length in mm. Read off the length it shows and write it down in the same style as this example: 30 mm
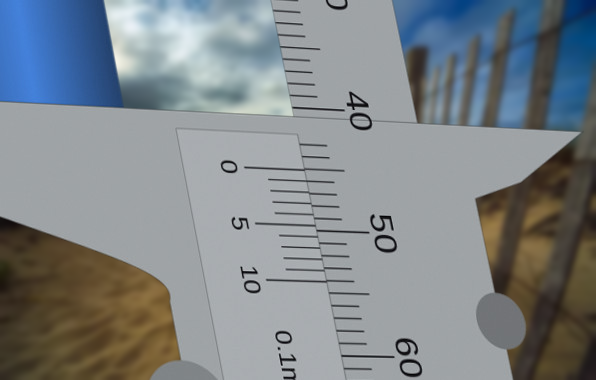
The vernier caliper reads 45.1 mm
